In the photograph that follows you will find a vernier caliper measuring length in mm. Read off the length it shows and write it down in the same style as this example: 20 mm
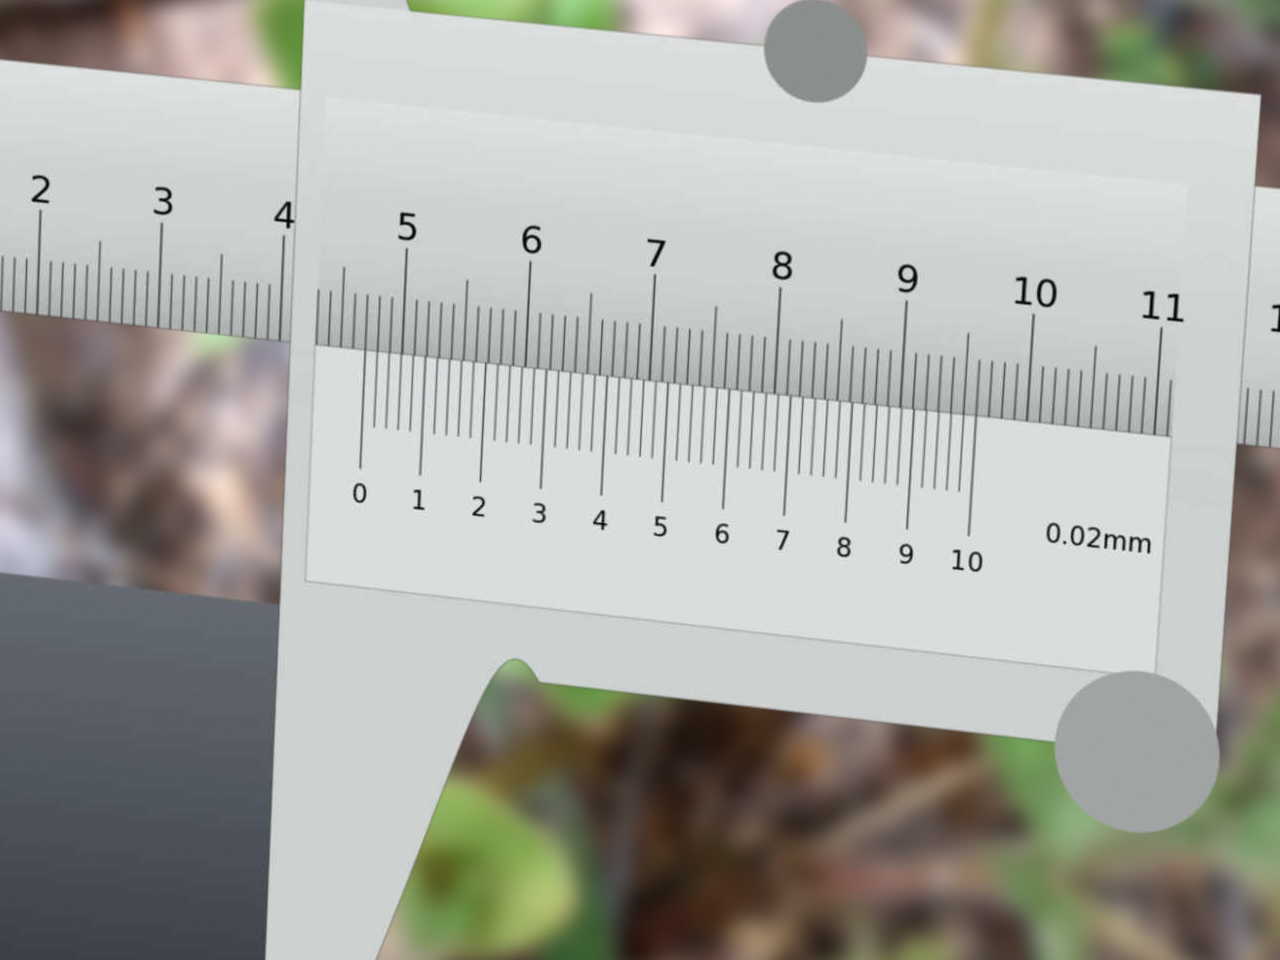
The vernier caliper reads 47.0 mm
